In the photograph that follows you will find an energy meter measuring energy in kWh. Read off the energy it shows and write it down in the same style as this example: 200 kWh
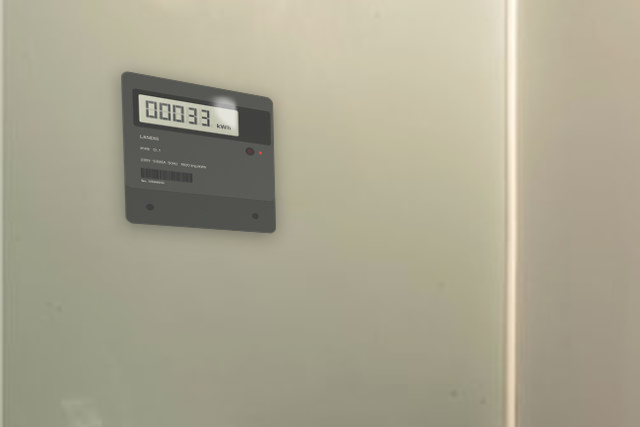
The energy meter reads 33 kWh
